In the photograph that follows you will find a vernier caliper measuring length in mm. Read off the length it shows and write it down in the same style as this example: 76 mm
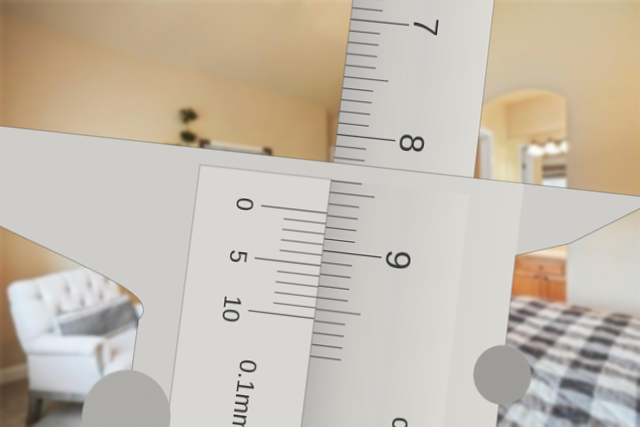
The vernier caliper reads 86.8 mm
